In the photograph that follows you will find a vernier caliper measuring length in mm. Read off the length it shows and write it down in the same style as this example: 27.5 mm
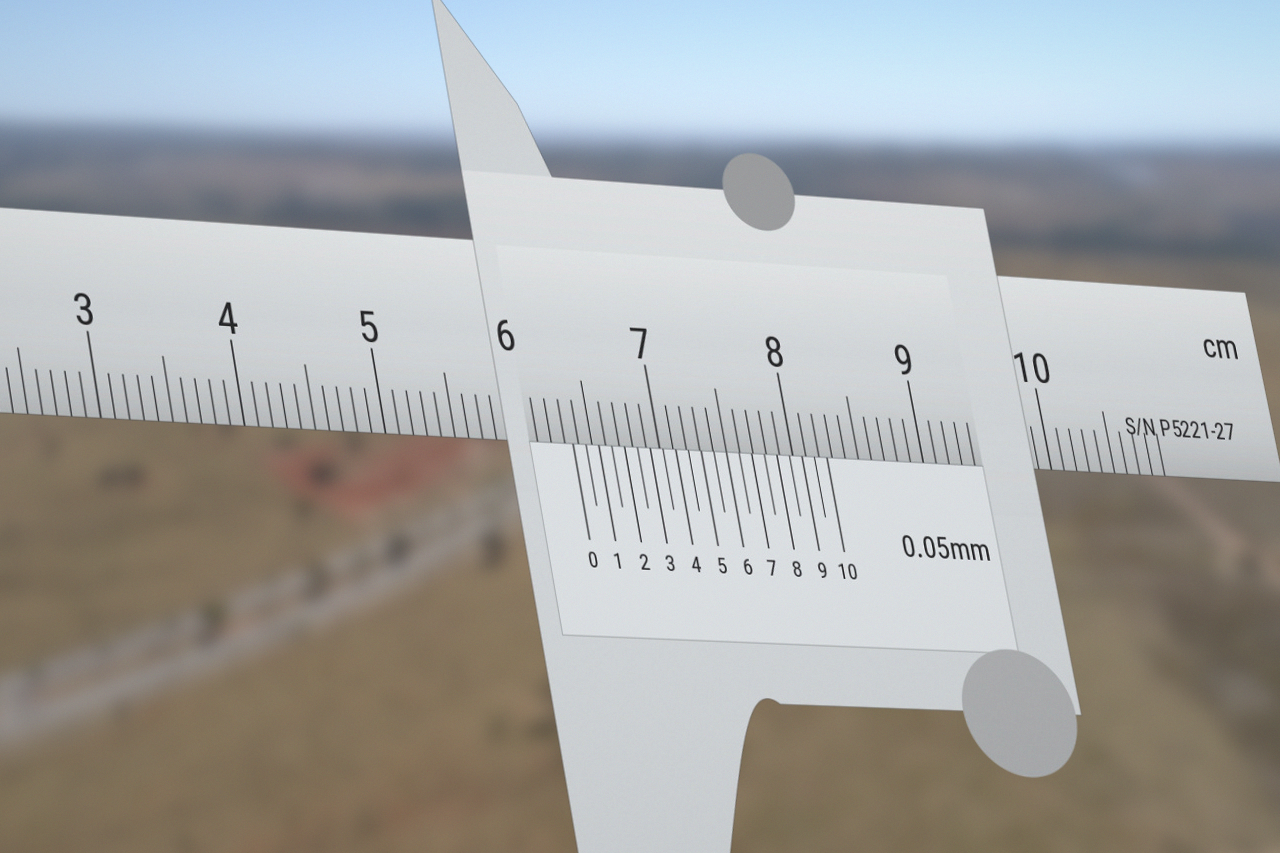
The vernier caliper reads 63.6 mm
